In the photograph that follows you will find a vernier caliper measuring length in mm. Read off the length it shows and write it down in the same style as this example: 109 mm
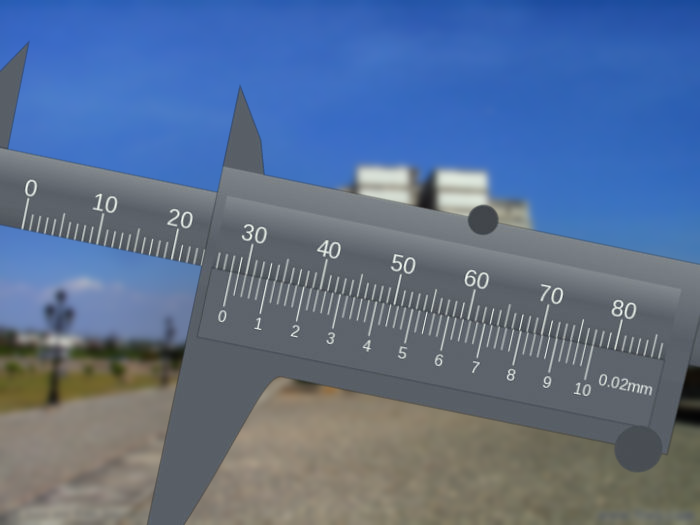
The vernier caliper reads 28.0 mm
